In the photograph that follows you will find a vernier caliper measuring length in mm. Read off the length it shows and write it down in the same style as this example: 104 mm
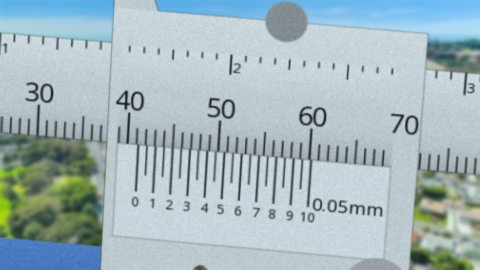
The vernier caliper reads 41.2 mm
